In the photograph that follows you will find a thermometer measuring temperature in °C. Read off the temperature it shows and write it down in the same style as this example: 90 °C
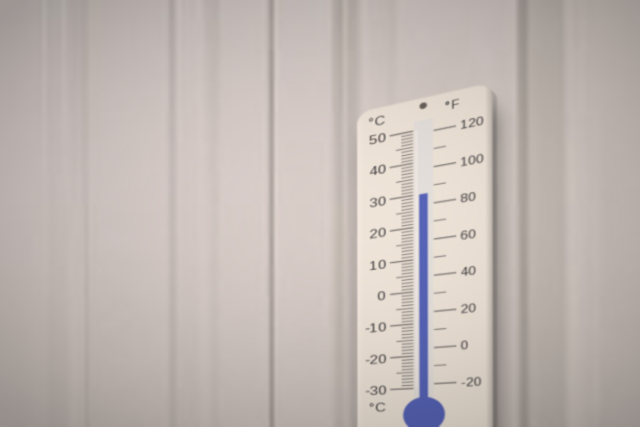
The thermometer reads 30 °C
